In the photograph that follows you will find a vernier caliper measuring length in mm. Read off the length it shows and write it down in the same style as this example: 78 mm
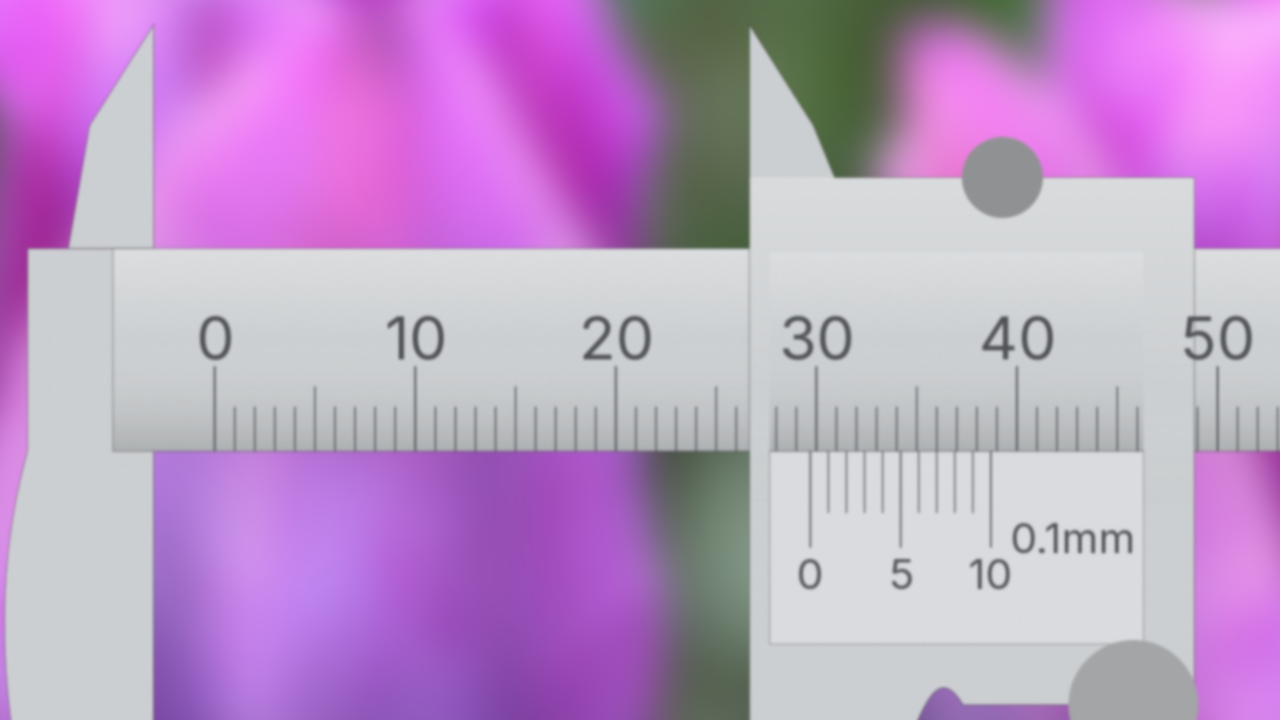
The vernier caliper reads 29.7 mm
